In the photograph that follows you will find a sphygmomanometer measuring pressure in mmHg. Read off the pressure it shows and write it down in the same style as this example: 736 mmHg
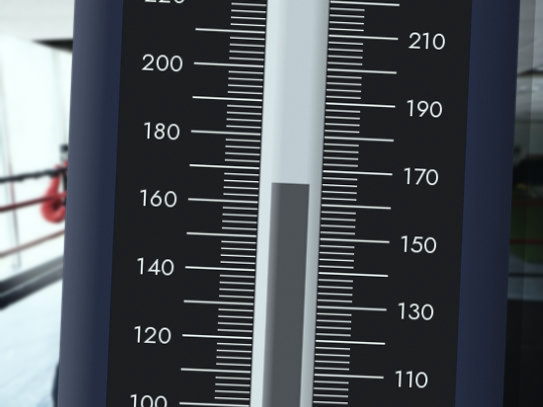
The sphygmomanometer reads 166 mmHg
